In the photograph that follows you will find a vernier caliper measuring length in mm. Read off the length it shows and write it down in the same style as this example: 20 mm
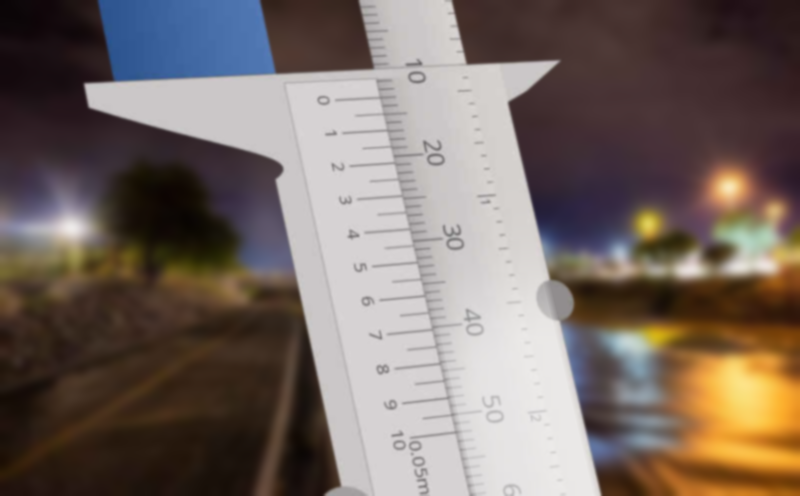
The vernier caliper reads 13.0 mm
